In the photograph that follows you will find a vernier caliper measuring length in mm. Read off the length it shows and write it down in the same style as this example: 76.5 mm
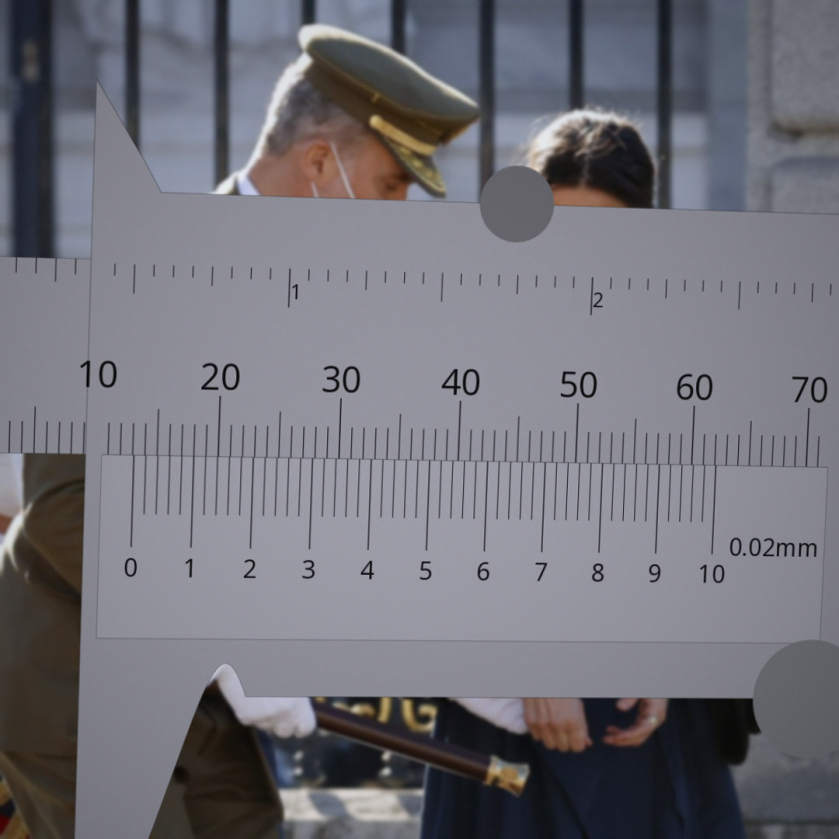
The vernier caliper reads 13.1 mm
